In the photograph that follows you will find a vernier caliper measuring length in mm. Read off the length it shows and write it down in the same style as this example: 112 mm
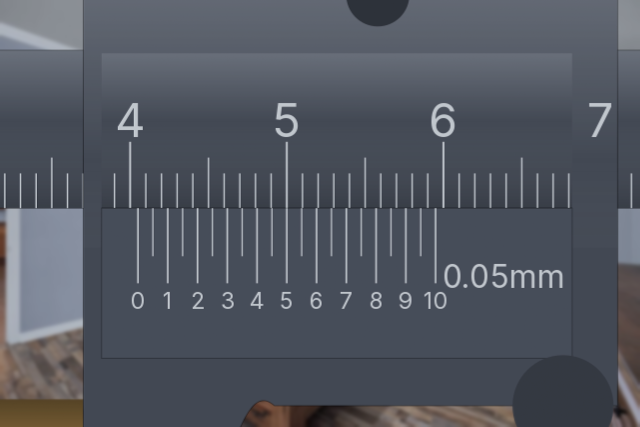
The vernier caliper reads 40.5 mm
